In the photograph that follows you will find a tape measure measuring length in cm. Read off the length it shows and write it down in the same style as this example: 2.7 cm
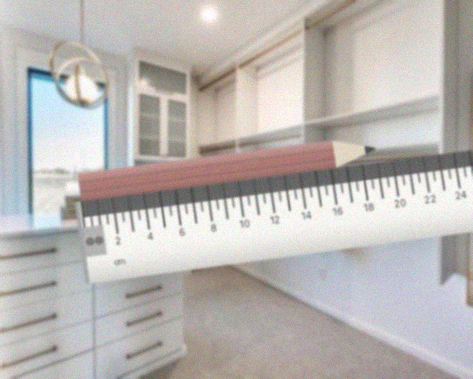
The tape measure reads 19 cm
